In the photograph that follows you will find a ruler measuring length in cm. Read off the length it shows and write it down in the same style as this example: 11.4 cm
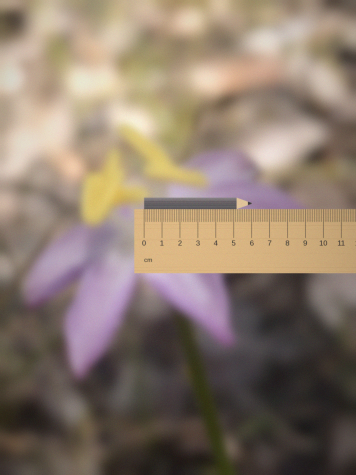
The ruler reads 6 cm
